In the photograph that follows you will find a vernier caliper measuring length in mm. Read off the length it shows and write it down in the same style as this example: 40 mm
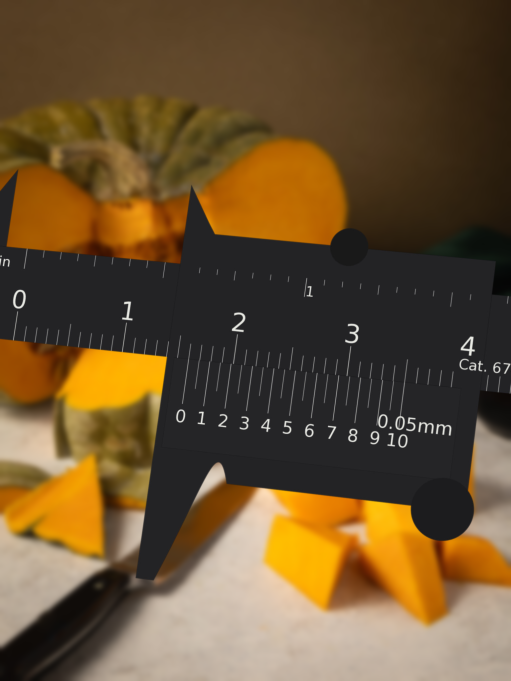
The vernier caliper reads 16.0 mm
